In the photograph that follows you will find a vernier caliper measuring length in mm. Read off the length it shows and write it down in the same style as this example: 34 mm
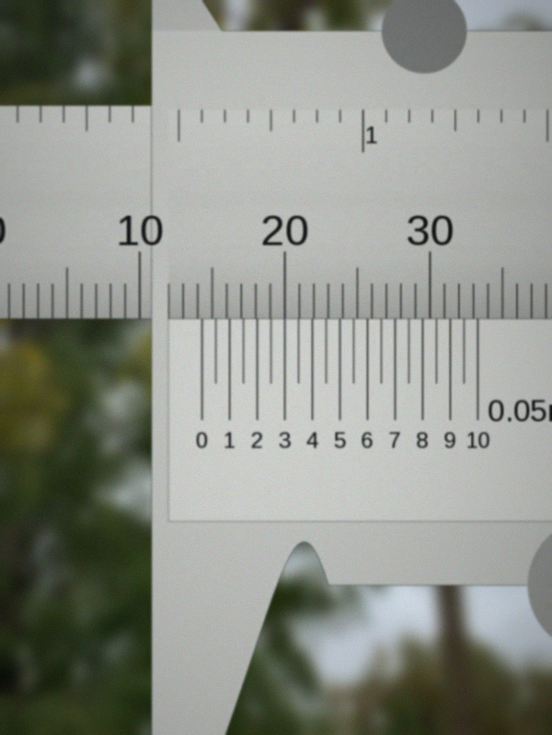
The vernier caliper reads 14.3 mm
